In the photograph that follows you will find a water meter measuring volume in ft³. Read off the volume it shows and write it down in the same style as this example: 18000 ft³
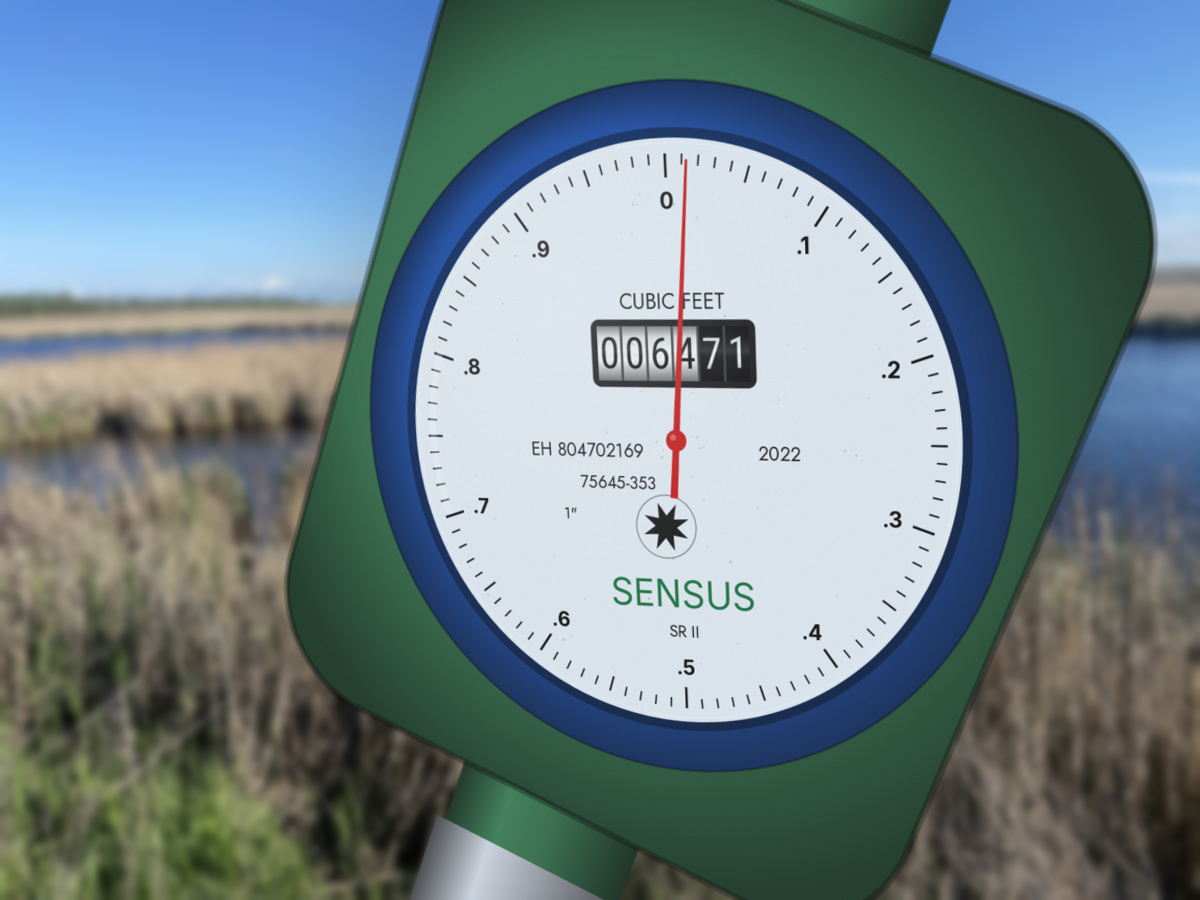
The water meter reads 6471.01 ft³
